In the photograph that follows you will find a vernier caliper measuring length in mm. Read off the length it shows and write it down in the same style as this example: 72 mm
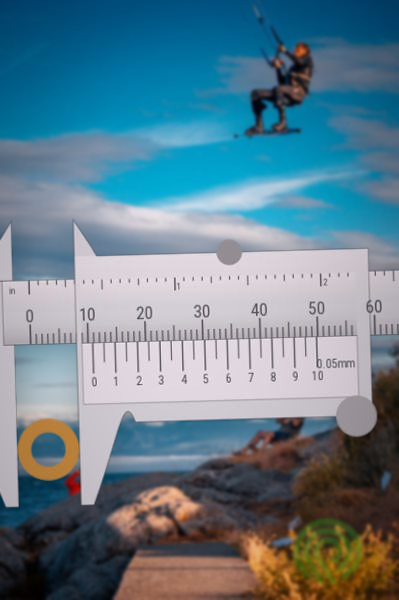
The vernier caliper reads 10.8 mm
